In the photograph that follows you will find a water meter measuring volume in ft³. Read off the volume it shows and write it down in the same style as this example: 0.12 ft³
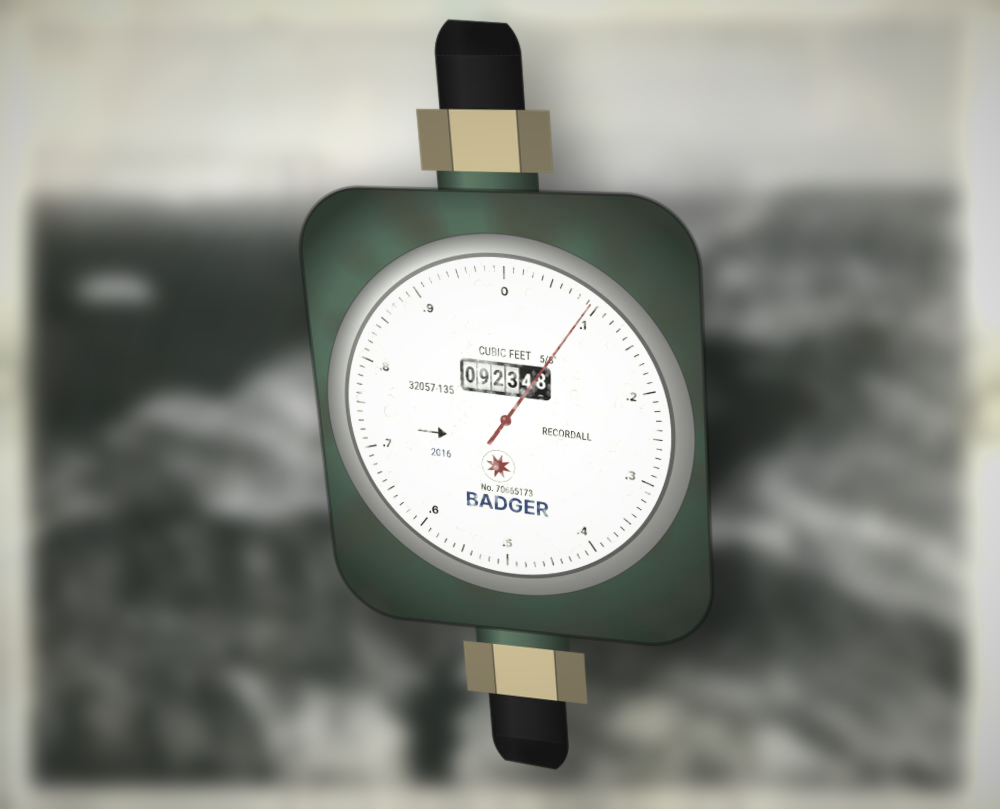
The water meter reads 92348.09 ft³
